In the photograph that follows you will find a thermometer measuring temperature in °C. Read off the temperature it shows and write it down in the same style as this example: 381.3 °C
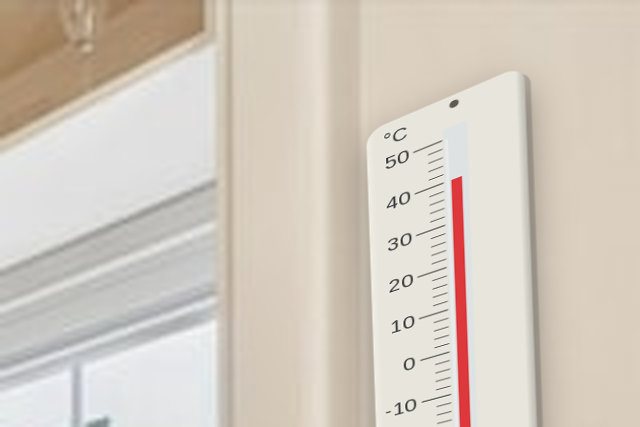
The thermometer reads 40 °C
